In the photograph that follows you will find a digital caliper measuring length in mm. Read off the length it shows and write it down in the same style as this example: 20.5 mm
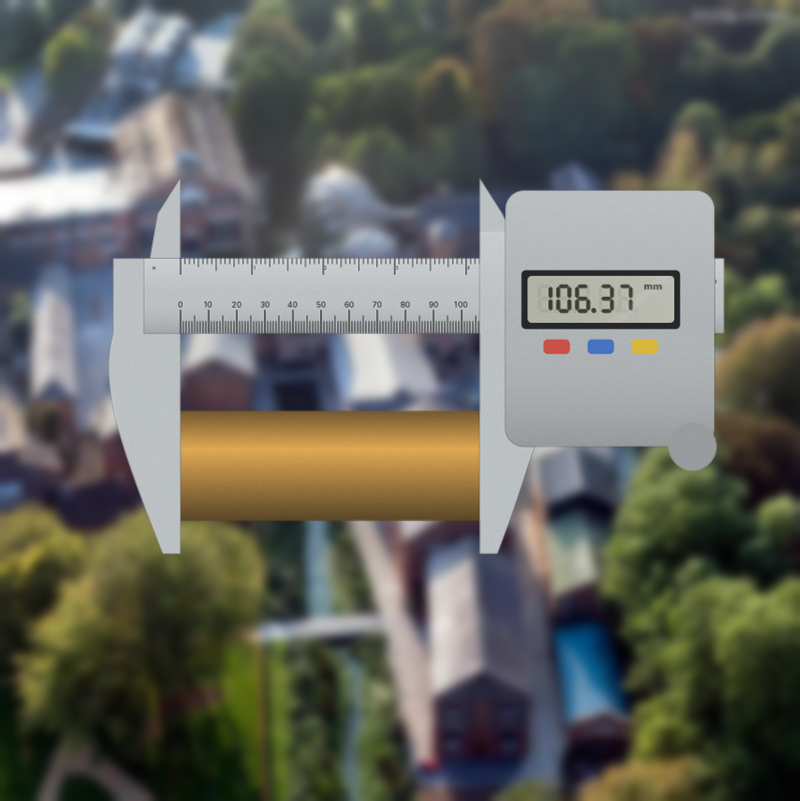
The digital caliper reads 106.37 mm
